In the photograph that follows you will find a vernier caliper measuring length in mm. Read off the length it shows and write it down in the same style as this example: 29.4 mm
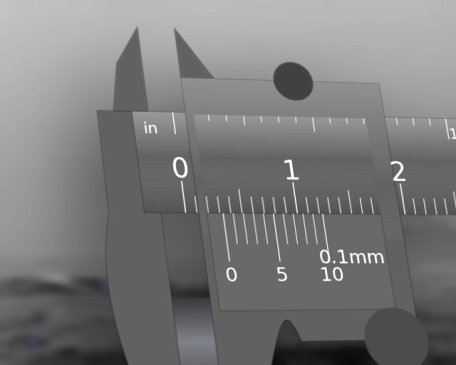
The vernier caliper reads 3.3 mm
